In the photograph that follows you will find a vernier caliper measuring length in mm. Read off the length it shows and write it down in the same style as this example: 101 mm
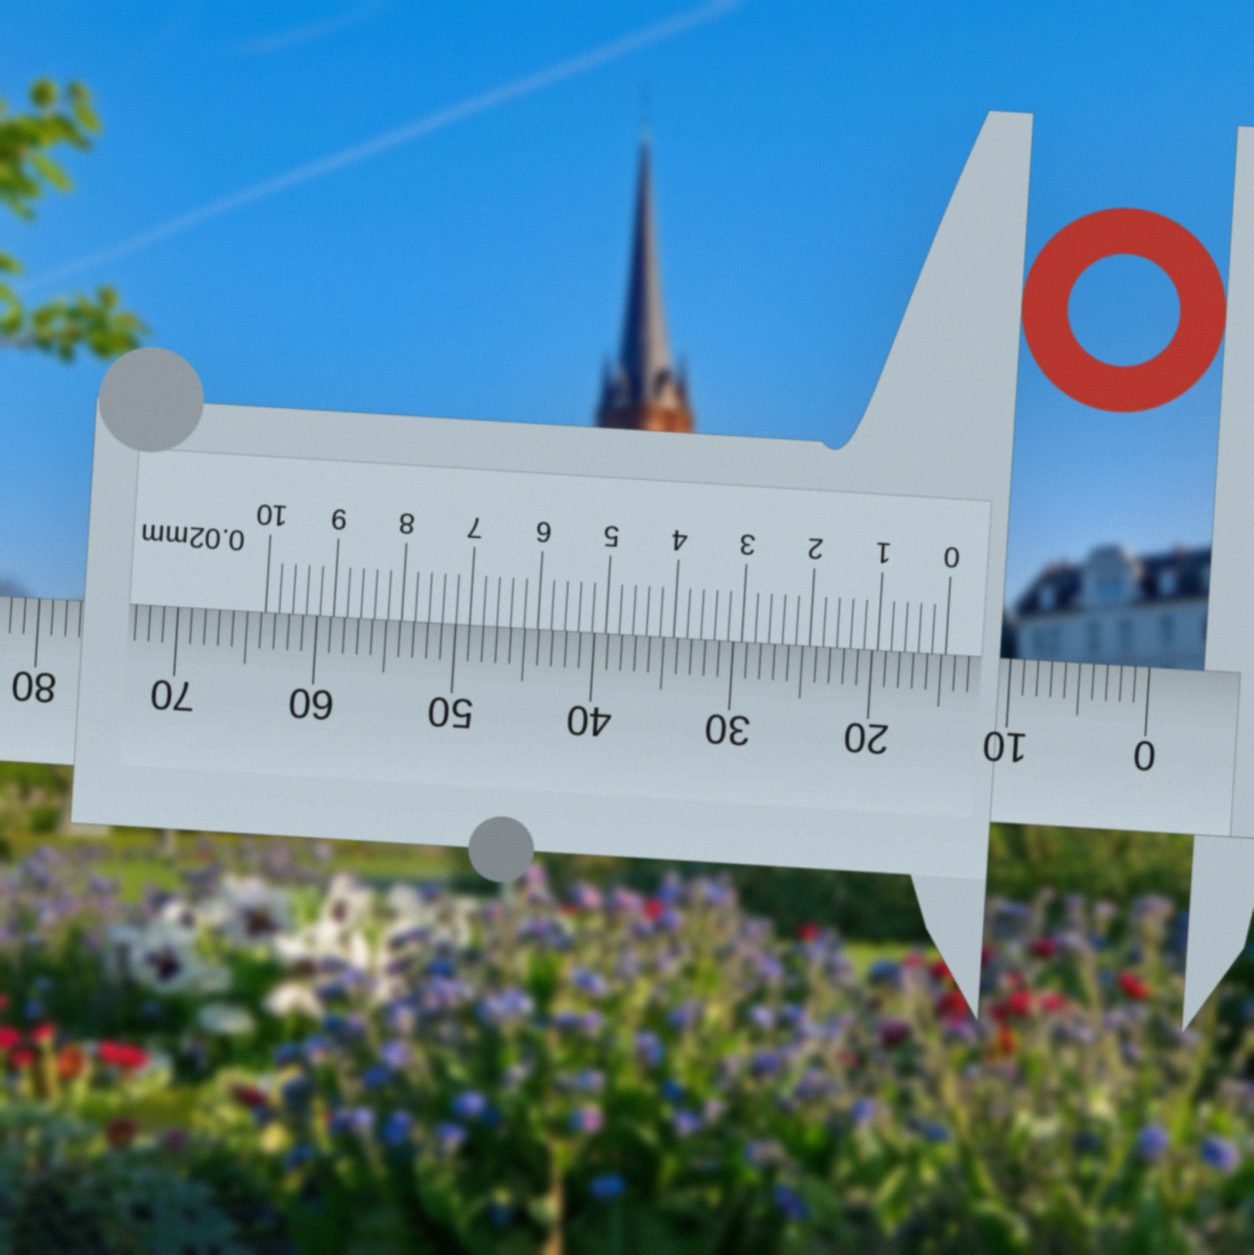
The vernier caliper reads 14.7 mm
